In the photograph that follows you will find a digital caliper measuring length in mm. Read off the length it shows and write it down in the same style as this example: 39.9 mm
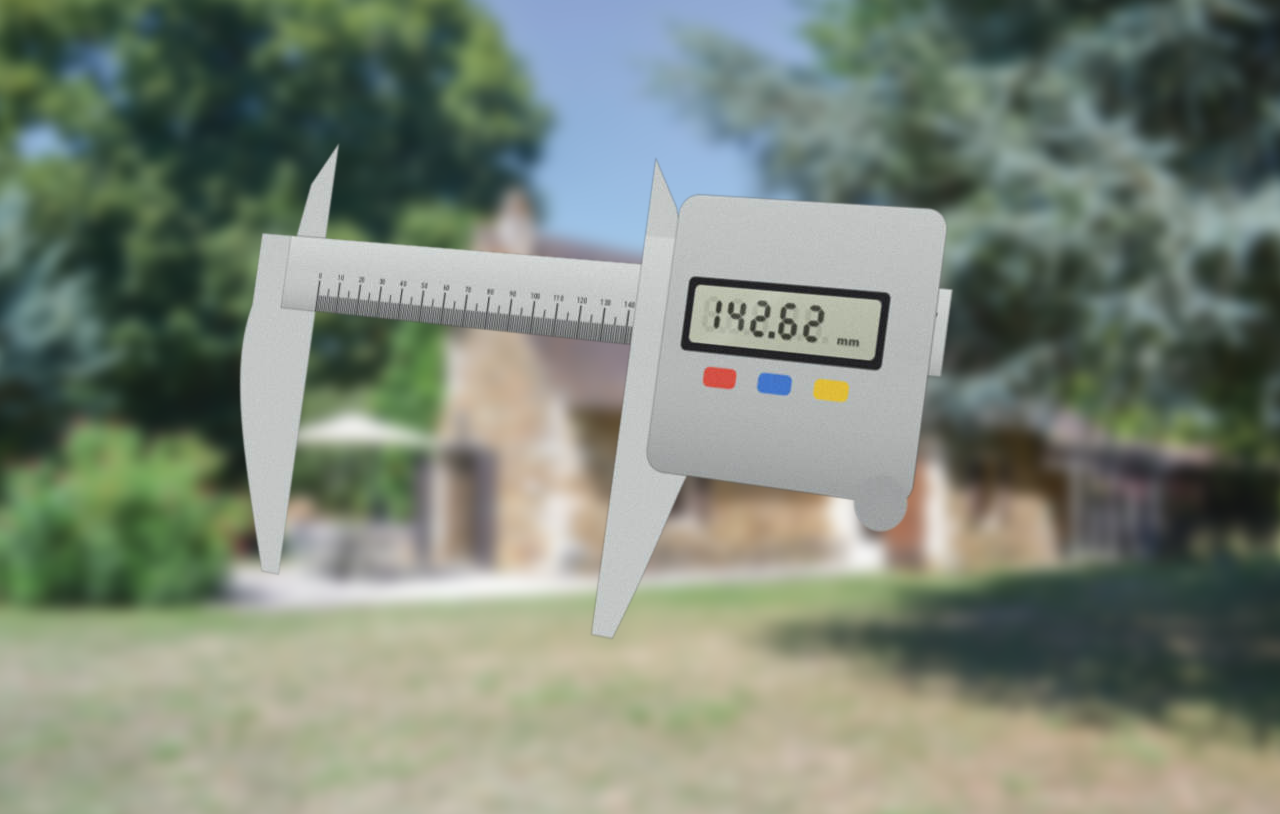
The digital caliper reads 142.62 mm
